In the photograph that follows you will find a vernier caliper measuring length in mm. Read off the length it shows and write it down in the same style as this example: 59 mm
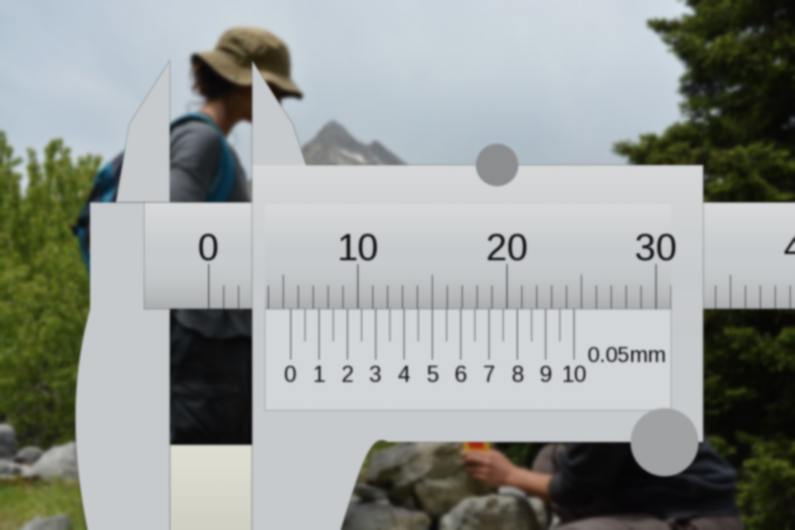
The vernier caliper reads 5.5 mm
